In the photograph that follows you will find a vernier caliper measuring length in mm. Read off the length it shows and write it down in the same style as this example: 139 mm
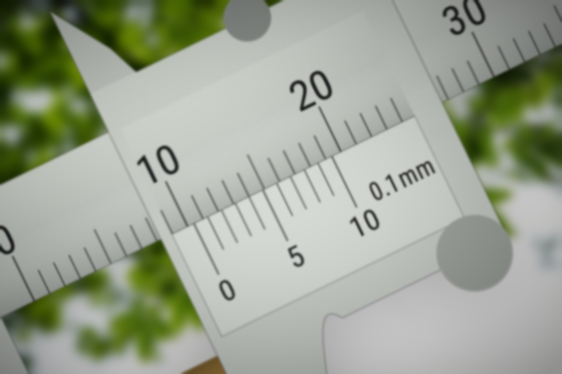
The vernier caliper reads 10.4 mm
